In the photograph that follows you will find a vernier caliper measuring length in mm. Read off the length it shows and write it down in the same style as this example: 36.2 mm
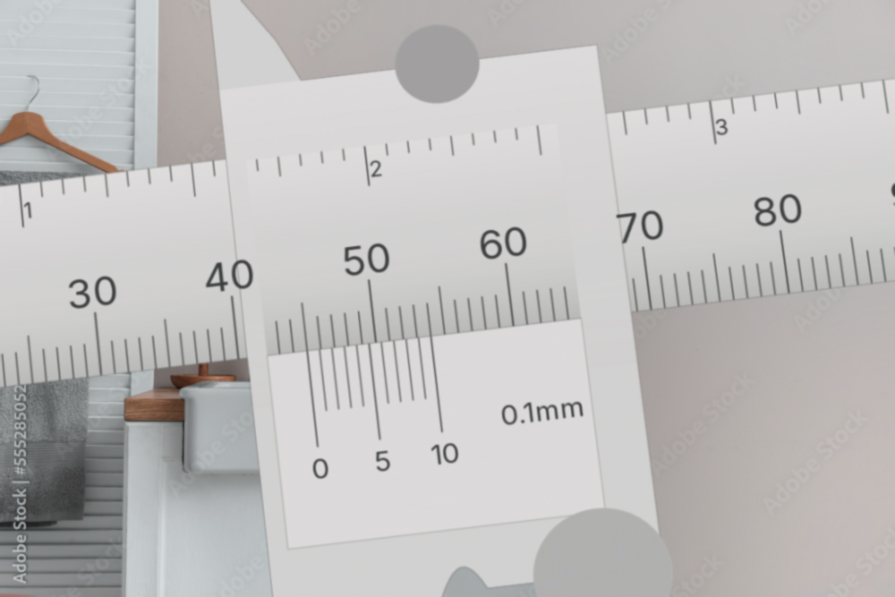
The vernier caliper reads 45.0 mm
